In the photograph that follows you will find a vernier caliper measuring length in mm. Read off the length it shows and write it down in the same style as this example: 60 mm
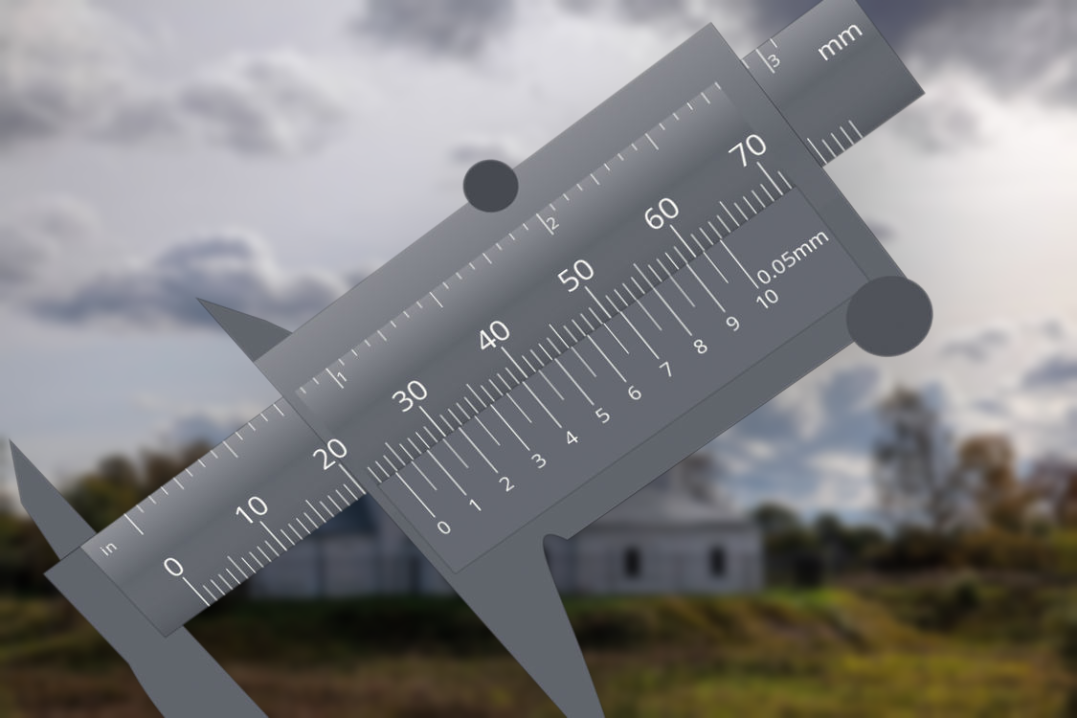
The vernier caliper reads 23.8 mm
